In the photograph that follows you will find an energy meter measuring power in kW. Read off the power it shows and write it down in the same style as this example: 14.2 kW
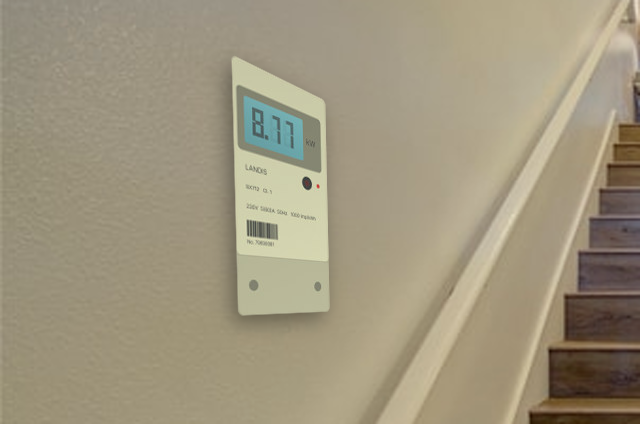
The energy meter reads 8.77 kW
